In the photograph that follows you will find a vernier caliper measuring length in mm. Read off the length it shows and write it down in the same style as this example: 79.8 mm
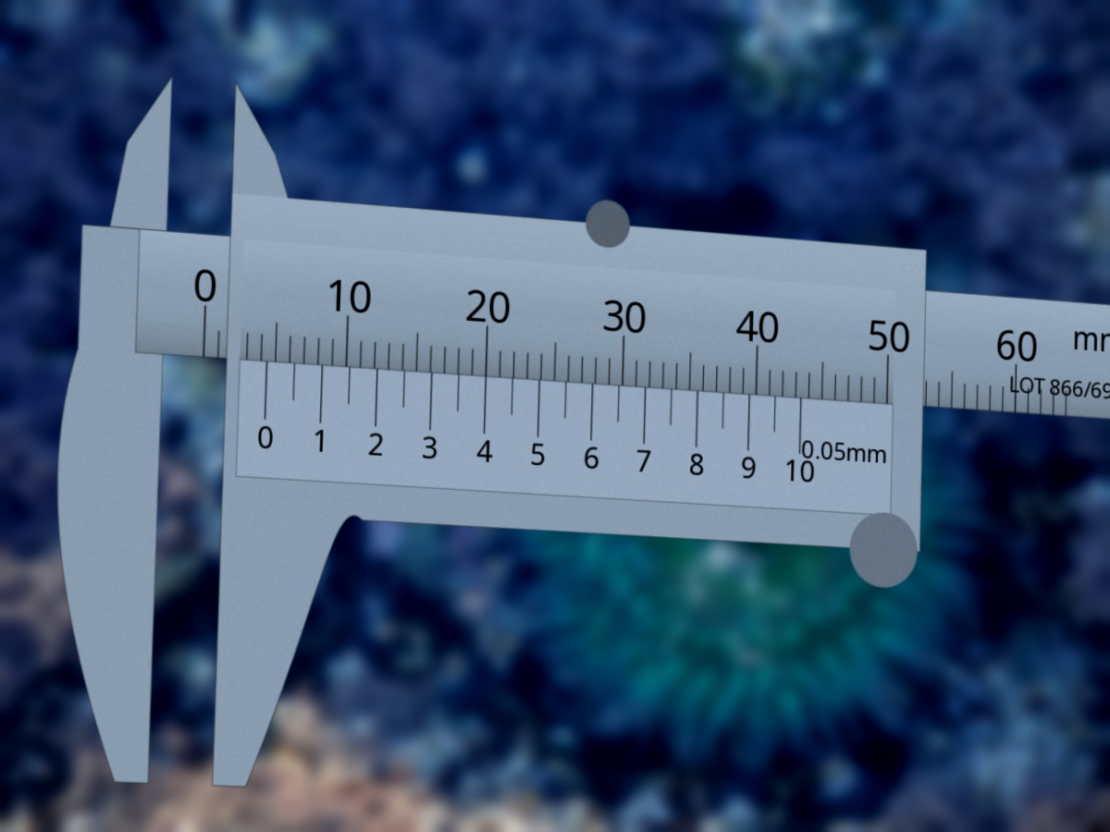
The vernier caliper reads 4.4 mm
